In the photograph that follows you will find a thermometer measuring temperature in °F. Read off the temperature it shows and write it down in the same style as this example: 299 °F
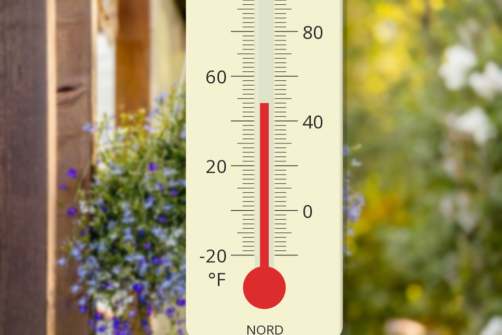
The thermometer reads 48 °F
